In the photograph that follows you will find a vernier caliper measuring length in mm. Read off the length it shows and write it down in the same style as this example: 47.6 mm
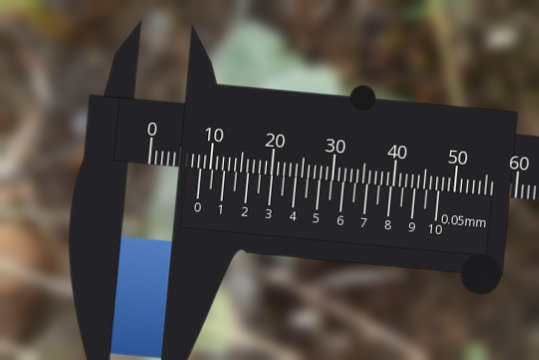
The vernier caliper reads 8.4 mm
